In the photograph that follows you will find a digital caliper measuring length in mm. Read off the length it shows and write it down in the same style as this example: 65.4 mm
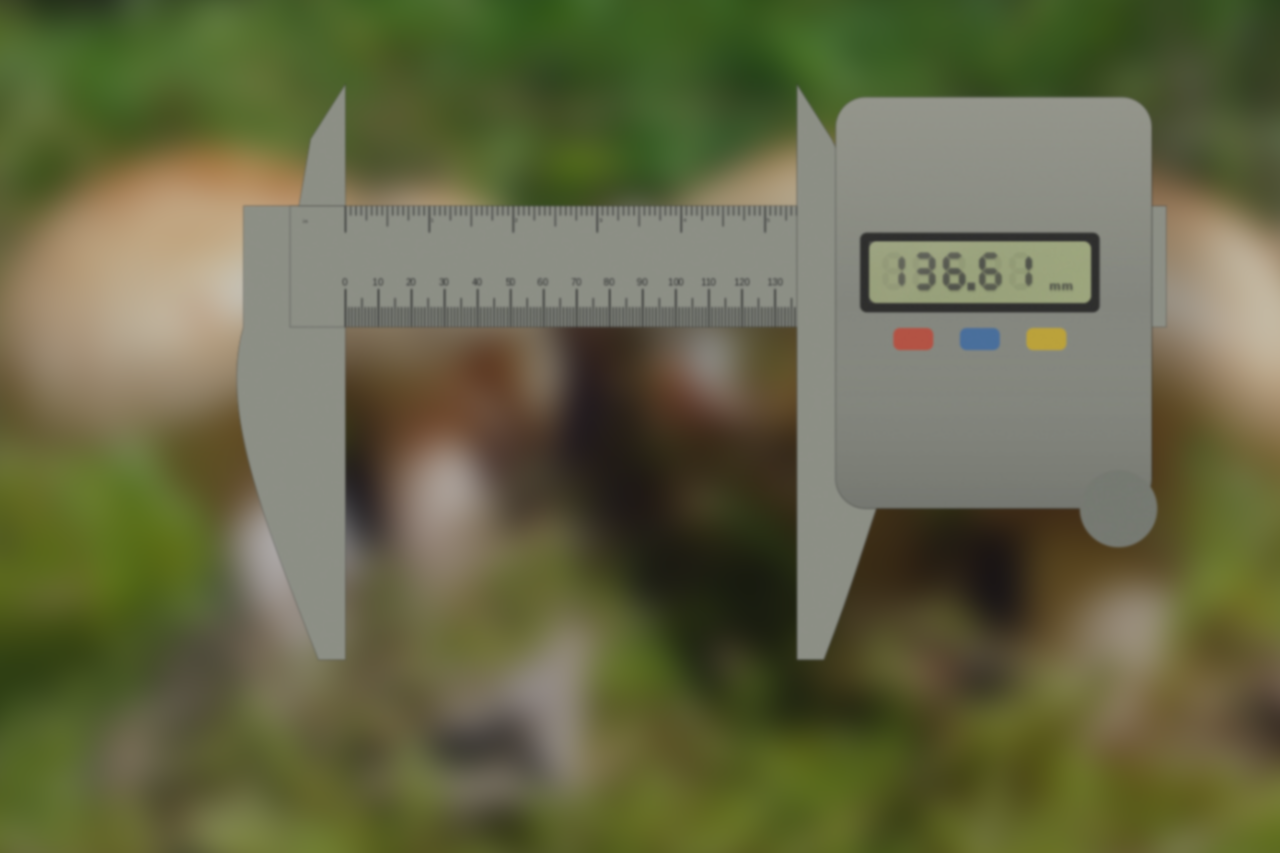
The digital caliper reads 136.61 mm
